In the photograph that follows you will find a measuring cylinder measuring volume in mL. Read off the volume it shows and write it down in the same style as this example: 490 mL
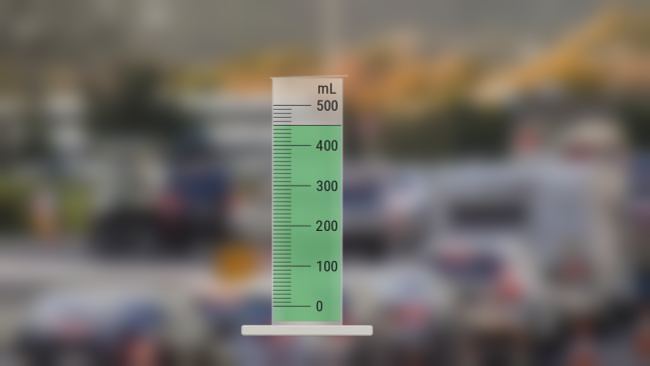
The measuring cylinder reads 450 mL
